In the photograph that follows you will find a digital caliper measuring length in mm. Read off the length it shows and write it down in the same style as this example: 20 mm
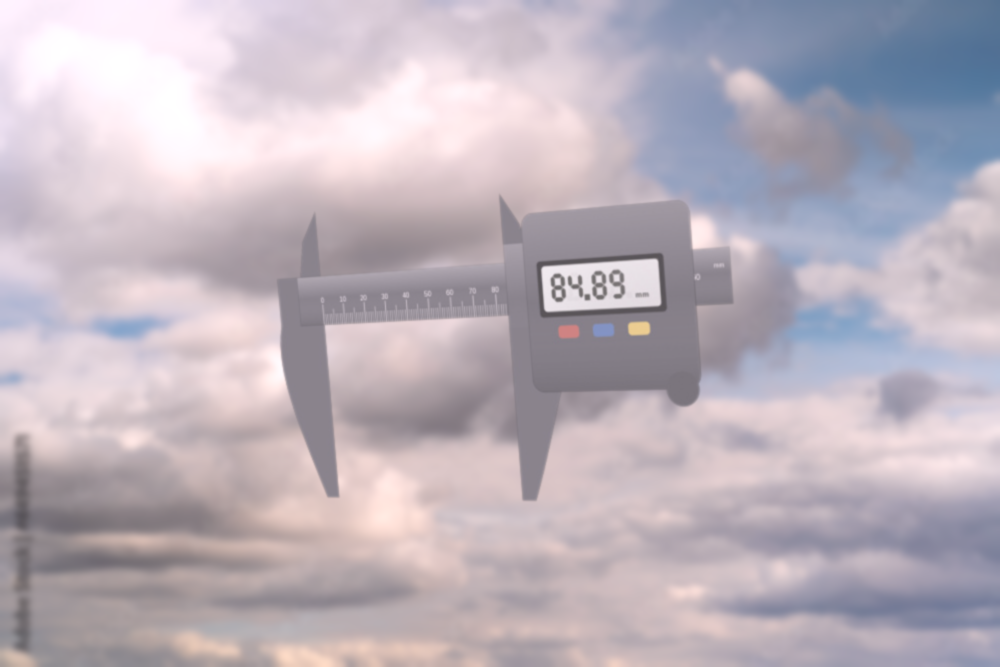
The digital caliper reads 84.89 mm
